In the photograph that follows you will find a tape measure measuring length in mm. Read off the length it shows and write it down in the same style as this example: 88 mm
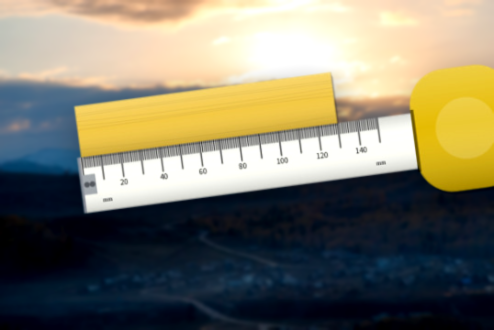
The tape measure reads 130 mm
